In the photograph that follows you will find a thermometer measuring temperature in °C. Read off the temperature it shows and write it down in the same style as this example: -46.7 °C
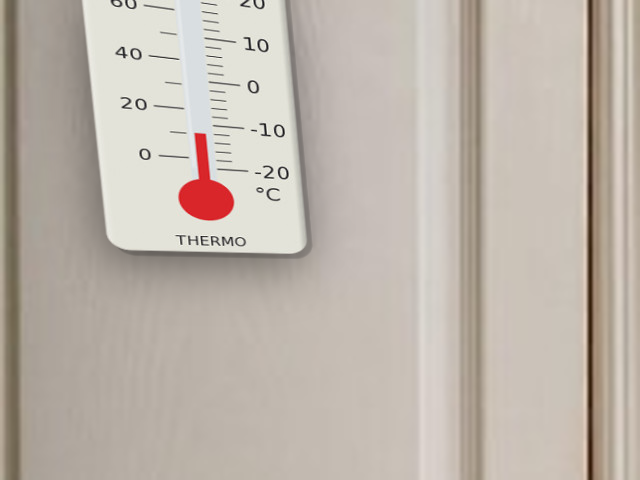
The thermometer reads -12 °C
